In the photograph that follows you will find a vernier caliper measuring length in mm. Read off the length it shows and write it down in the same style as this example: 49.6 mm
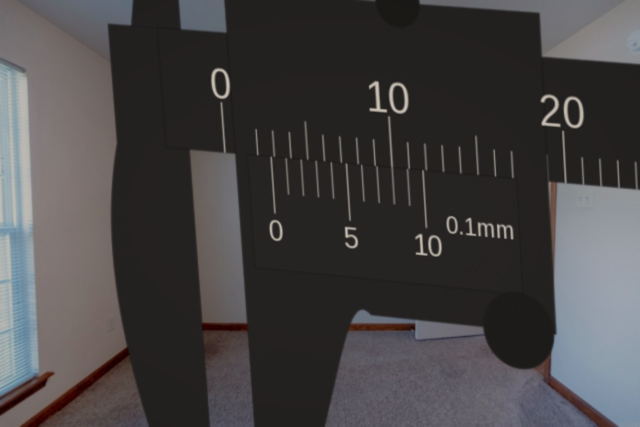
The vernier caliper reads 2.8 mm
